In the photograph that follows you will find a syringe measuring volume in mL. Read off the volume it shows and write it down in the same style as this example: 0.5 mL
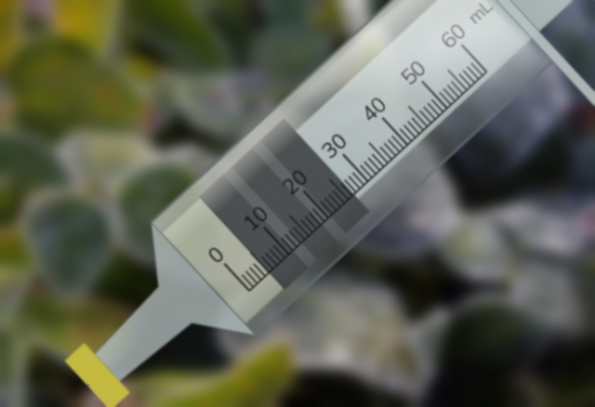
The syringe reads 5 mL
